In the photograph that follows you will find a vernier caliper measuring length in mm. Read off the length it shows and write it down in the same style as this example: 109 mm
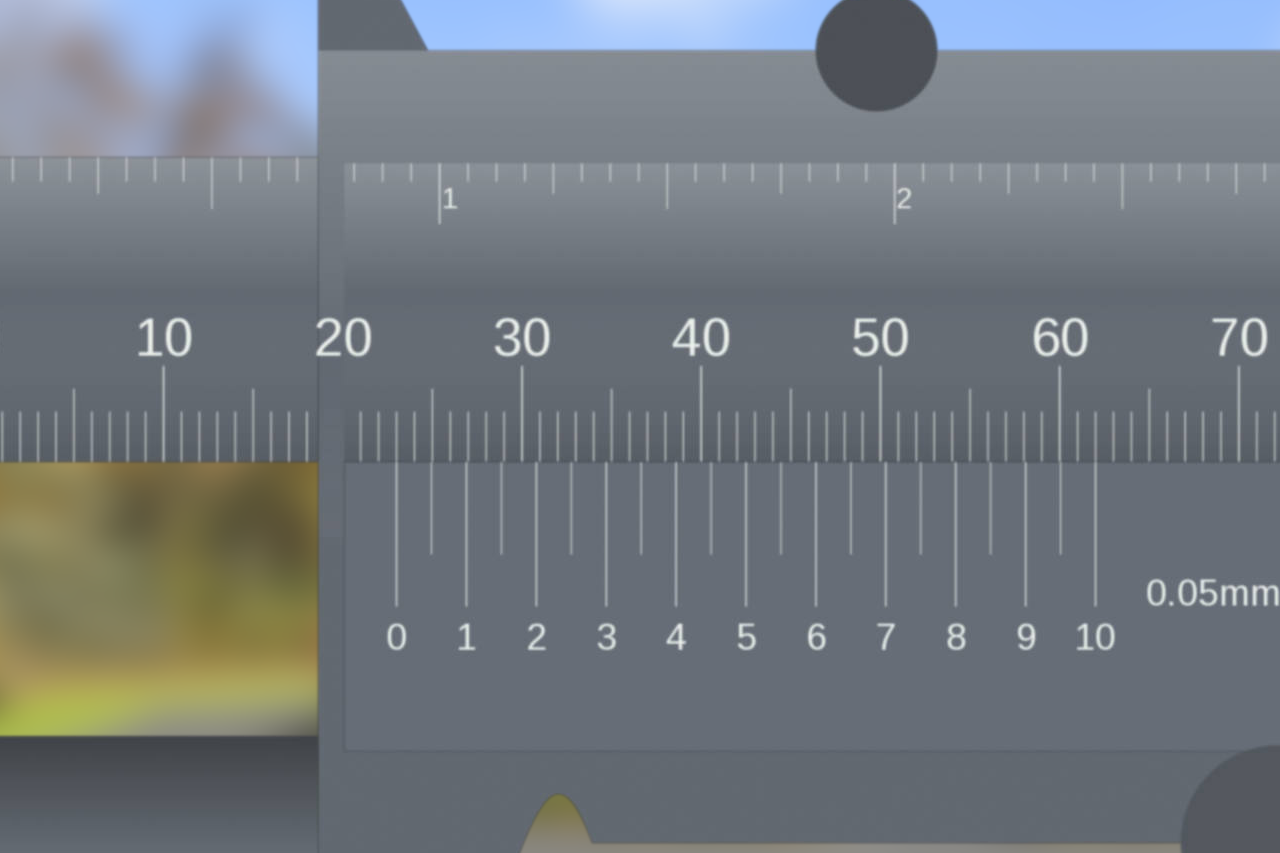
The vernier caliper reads 23.0 mm
